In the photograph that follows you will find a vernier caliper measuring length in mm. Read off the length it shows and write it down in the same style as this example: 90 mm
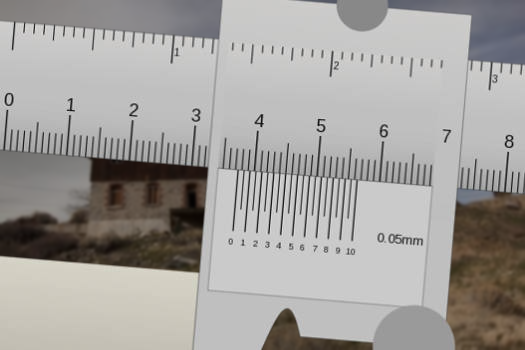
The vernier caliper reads 37.4 mm
